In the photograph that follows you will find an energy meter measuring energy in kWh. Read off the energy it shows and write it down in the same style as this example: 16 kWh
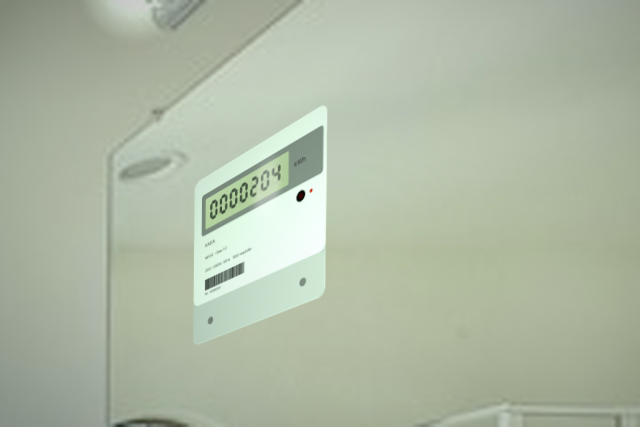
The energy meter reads 204 kWh
